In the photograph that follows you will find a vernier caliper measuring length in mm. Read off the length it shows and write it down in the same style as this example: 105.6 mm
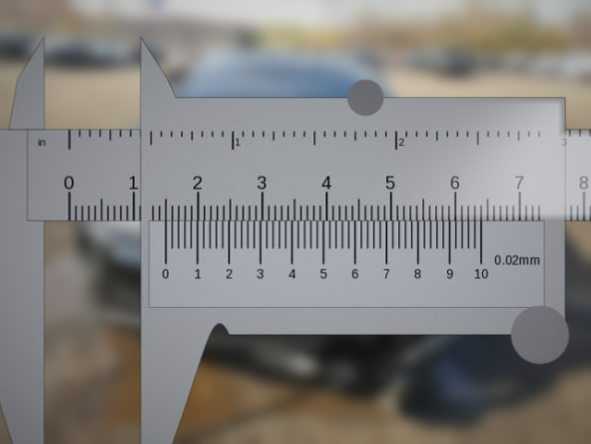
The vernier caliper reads 15.0 mm
